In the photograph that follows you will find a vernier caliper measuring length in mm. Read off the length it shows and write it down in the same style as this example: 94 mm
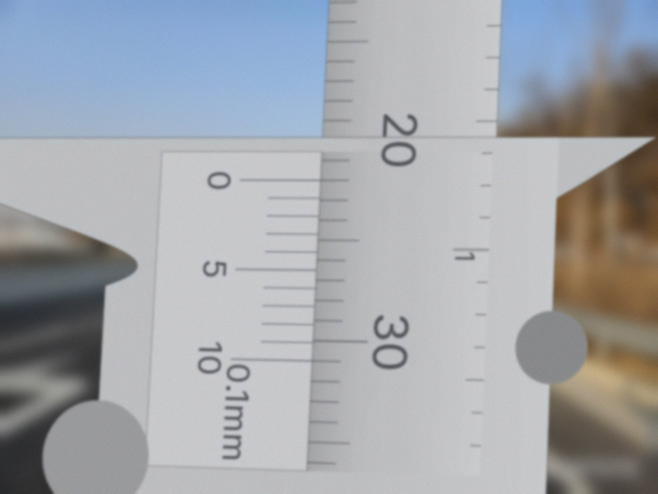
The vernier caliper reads 22.0 mm
